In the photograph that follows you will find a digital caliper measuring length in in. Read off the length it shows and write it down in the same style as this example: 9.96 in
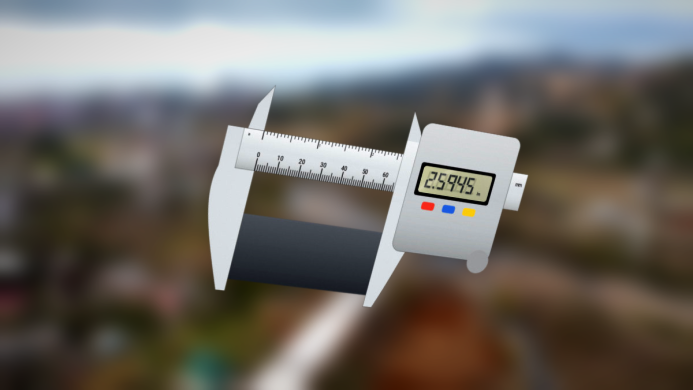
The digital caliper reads 2.5945 in
